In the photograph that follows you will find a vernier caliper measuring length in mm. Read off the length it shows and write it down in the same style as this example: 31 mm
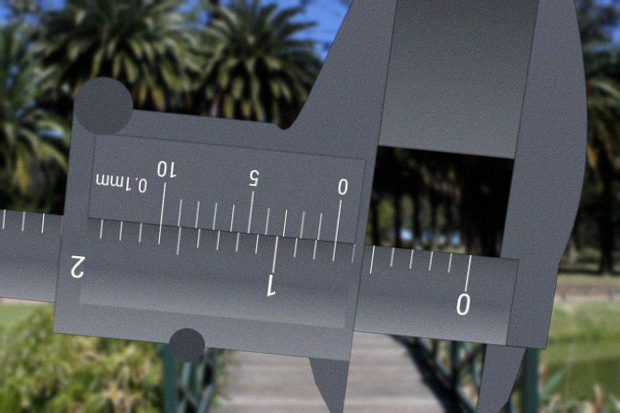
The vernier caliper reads 7.0 mm
